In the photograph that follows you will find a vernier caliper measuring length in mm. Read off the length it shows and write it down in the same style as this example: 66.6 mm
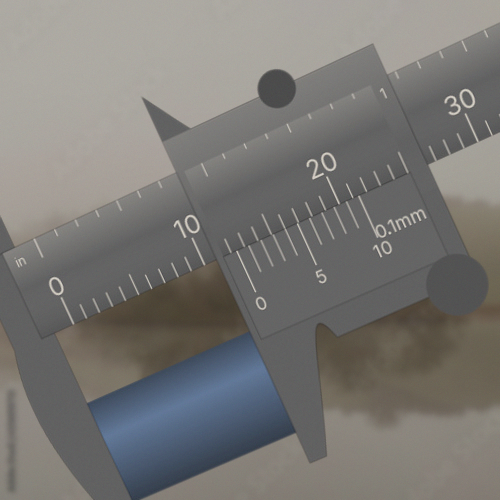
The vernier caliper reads 12.4 mm
